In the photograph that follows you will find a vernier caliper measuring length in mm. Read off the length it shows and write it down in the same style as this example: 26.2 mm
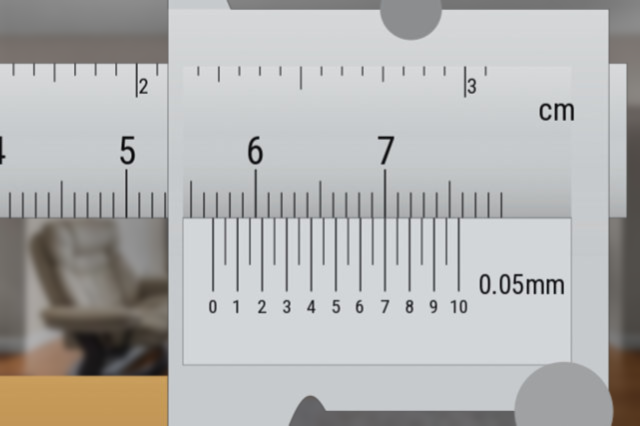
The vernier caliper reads 56.7 mm
